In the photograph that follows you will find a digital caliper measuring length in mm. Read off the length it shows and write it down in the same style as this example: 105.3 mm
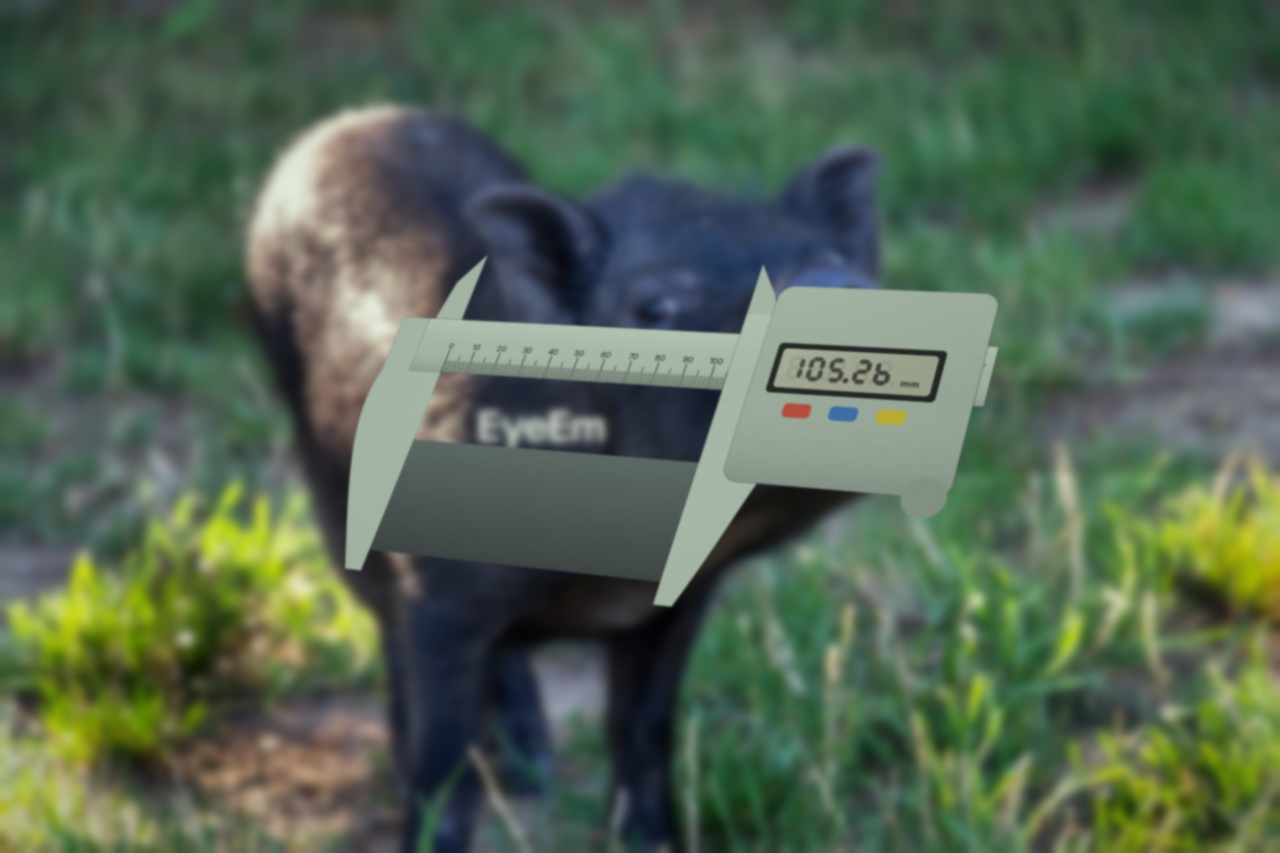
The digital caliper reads 105.26 mm
